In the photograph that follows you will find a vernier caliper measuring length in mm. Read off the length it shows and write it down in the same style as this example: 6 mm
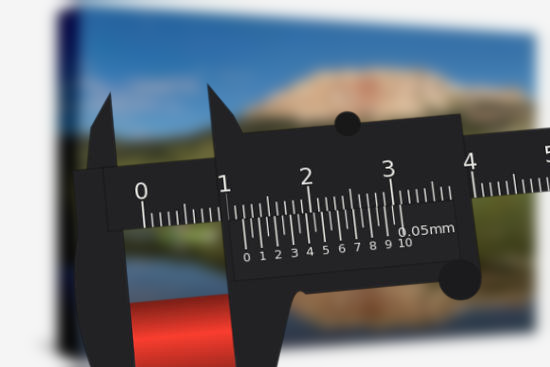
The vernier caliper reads 11.8 mm
